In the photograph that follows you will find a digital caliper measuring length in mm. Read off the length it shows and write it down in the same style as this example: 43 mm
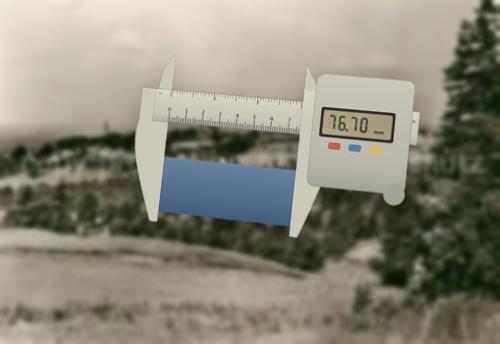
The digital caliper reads 76.70 mm
